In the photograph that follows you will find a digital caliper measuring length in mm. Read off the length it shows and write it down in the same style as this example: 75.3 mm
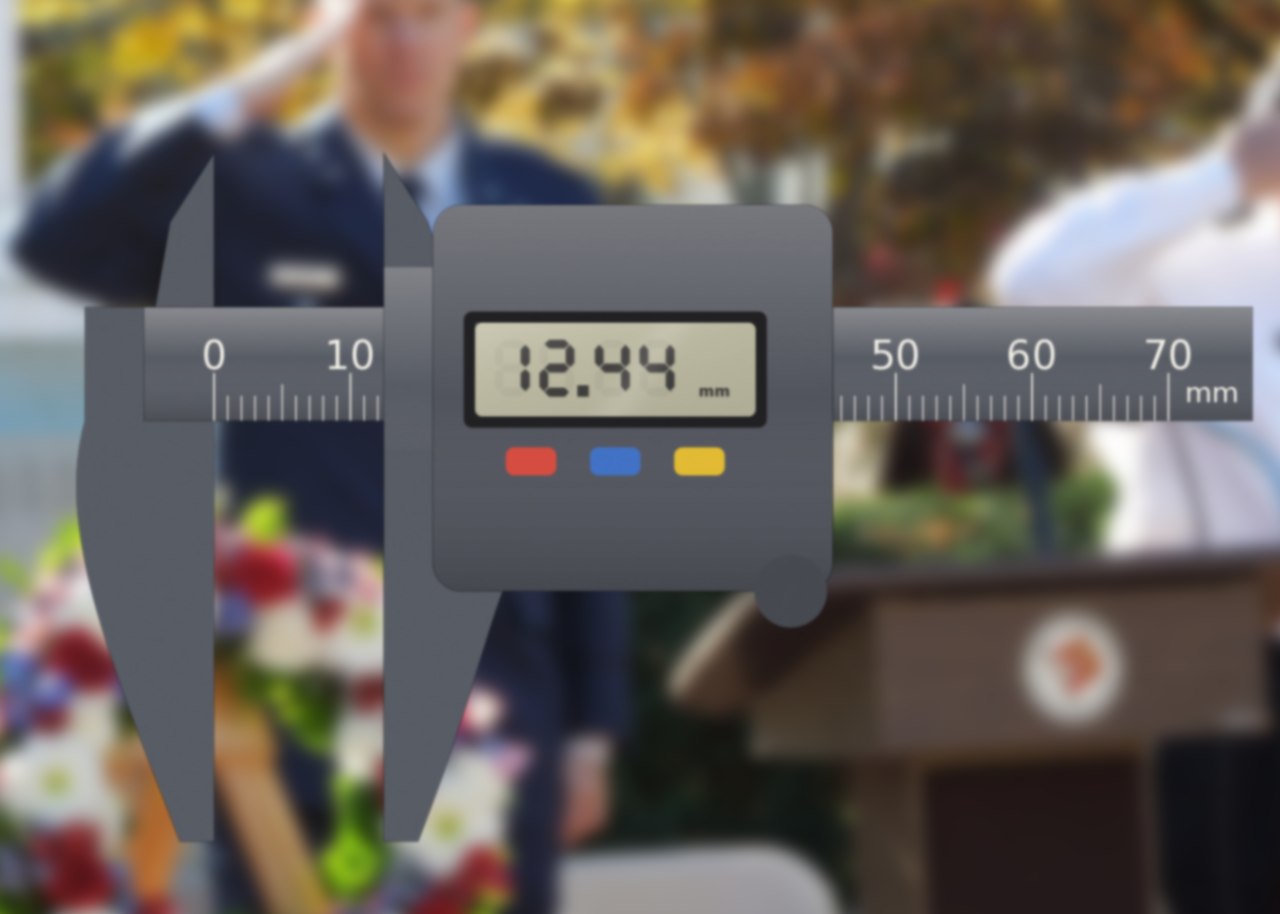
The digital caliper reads 12.44 mm
